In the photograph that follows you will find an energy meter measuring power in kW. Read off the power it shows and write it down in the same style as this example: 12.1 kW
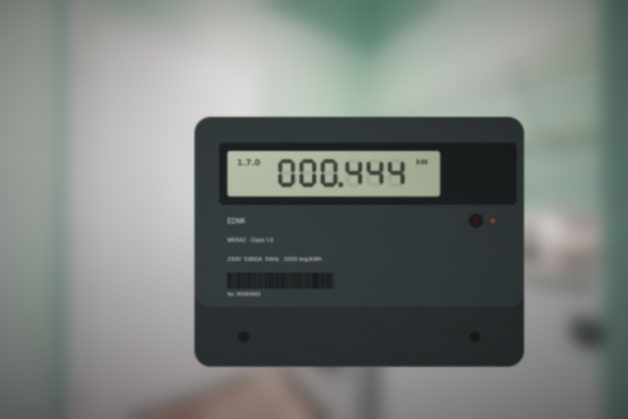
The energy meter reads 0.444 kW
